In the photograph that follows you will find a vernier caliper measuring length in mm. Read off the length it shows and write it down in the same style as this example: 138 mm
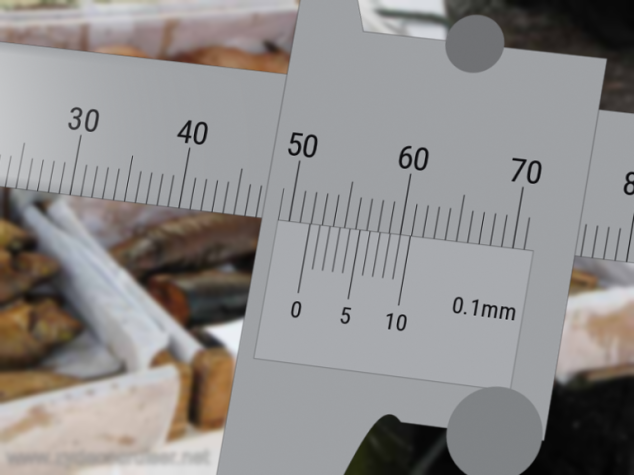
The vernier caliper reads 51.9 mm
